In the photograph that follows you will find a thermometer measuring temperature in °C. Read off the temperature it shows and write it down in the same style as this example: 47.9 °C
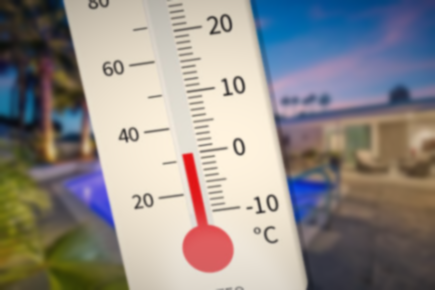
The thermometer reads 0 °C
